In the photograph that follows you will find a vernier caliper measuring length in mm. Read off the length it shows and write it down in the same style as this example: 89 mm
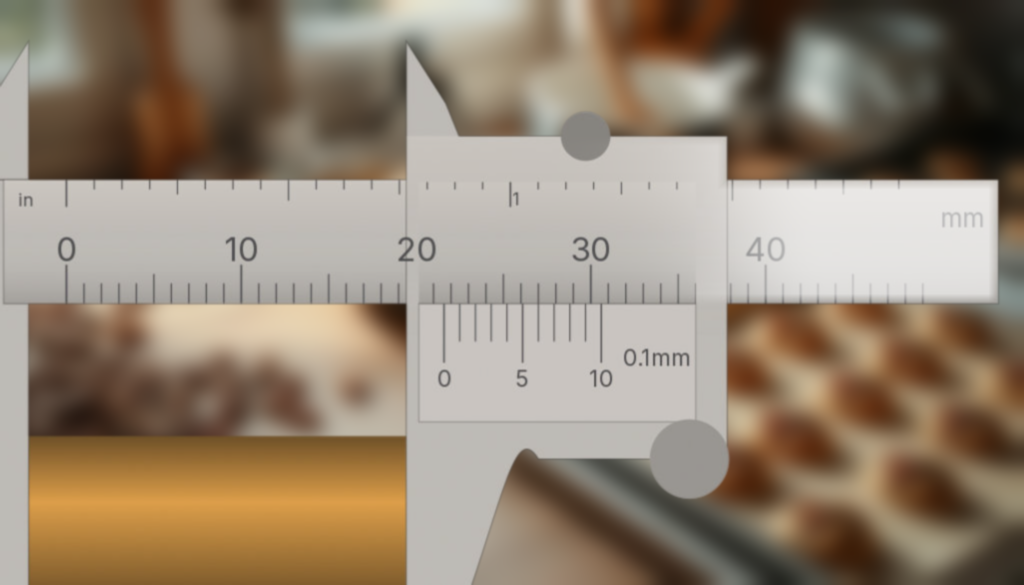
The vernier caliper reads 21.6 mm
